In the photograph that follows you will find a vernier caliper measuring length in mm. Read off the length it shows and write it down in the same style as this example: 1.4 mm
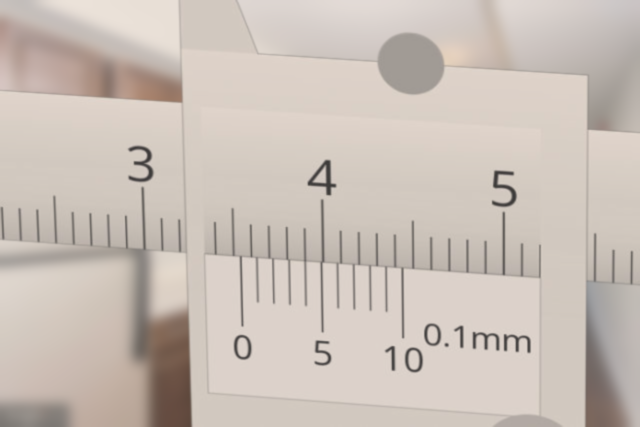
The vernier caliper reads 35.4 mm
